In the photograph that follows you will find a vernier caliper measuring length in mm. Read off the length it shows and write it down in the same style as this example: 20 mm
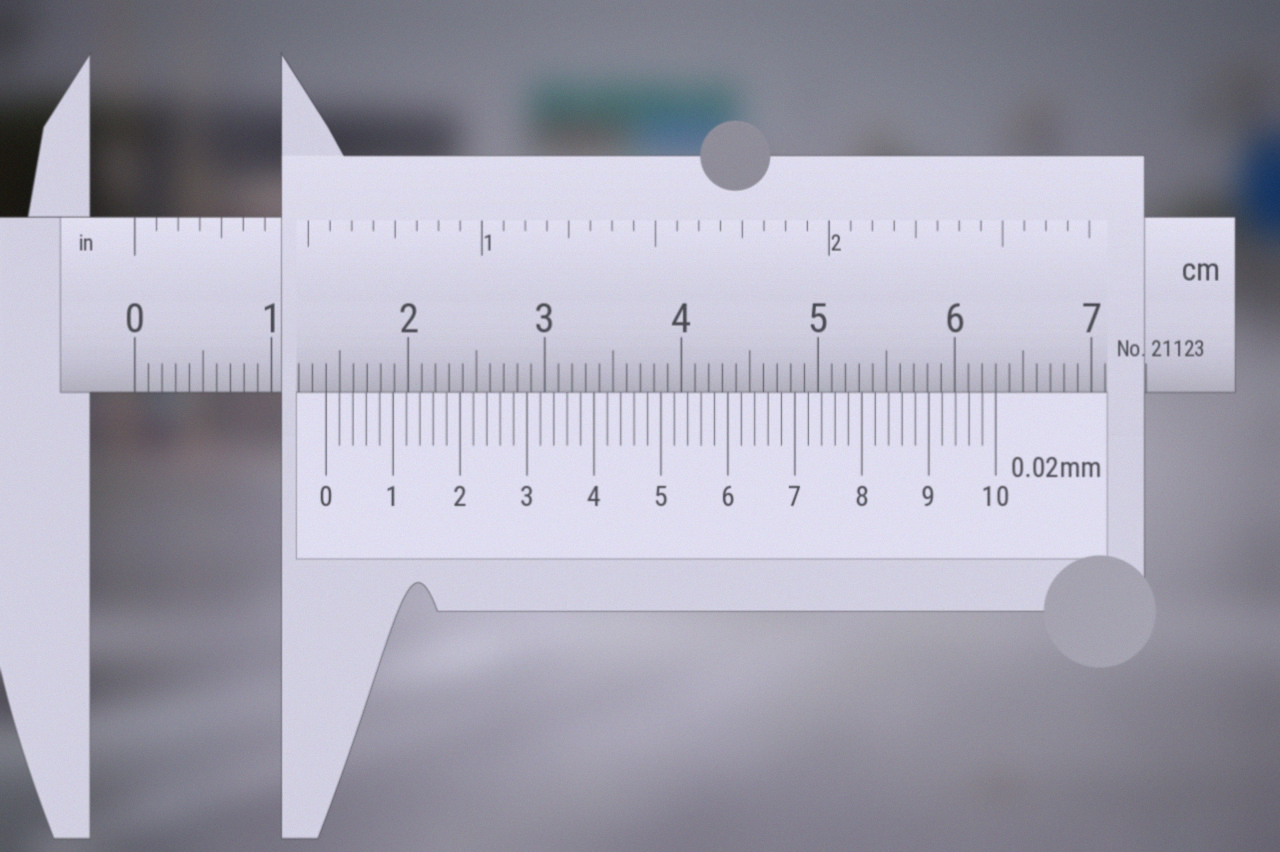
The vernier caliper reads 14.0 mm
